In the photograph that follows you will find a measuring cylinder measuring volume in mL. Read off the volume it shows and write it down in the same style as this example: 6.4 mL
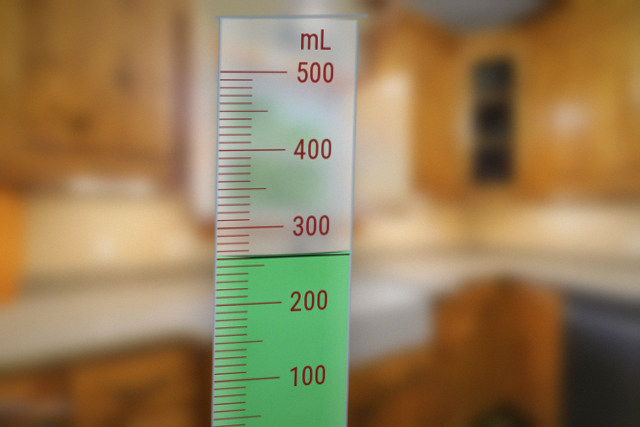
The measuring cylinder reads 260 mL
